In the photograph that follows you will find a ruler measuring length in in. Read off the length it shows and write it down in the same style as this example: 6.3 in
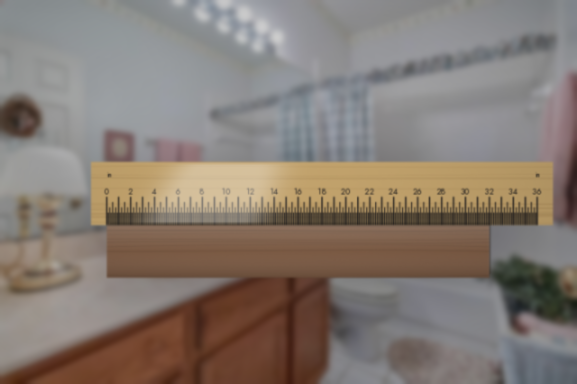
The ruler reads 32 in
